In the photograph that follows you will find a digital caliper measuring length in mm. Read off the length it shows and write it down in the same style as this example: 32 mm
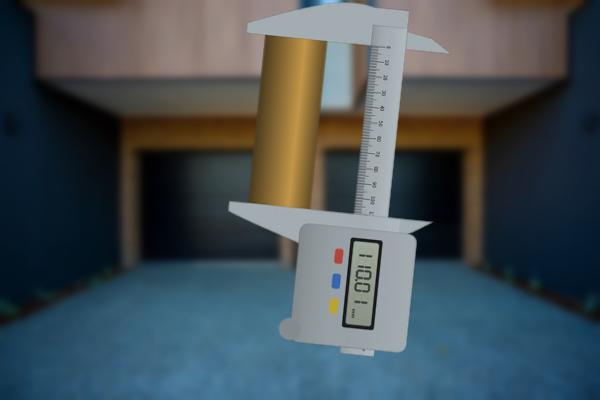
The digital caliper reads 110.01 mm
